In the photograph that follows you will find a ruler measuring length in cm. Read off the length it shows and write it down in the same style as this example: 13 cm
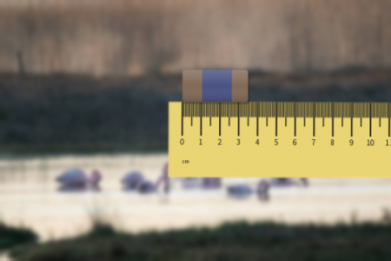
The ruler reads 3.5 cm
